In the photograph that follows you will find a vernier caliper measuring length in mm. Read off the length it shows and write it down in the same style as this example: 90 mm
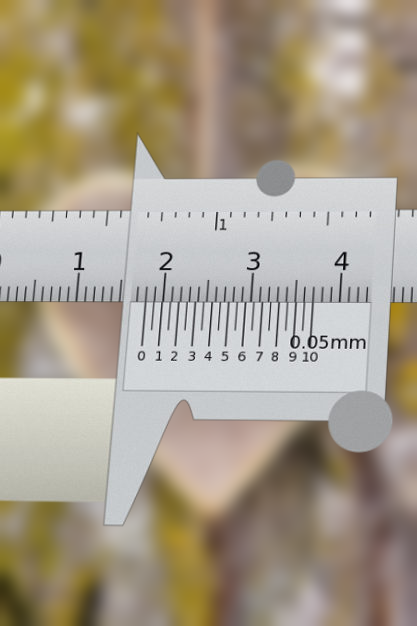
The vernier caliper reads 18.0 mm
